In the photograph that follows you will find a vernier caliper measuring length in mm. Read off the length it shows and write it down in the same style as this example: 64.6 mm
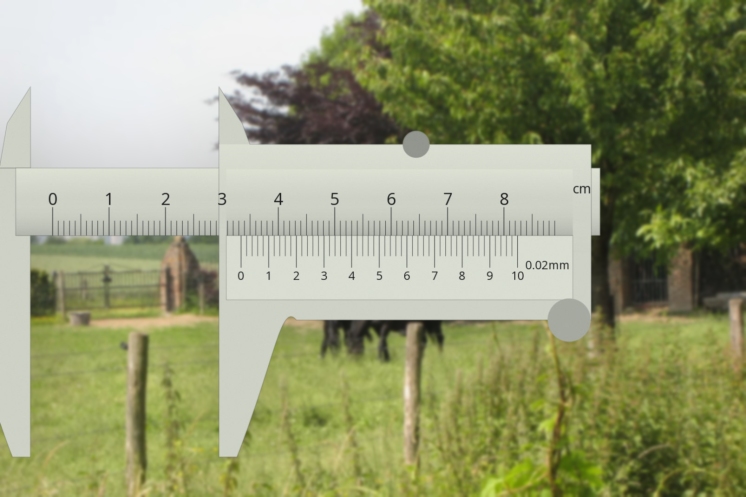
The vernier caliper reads 33.4 mm
